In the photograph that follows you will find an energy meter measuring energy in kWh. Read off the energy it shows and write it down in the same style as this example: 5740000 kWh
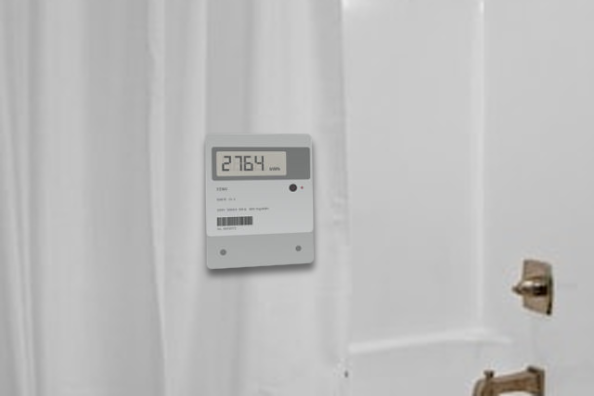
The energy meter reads 2764 kWh
